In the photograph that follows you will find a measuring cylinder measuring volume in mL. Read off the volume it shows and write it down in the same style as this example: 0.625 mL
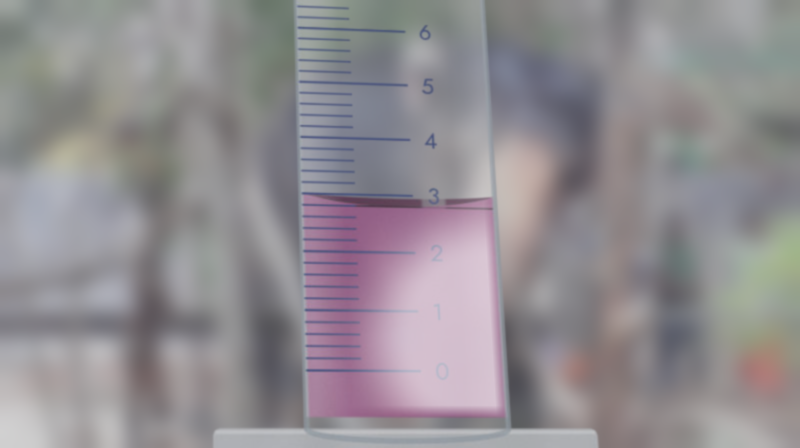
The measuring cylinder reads 2.8 mL
